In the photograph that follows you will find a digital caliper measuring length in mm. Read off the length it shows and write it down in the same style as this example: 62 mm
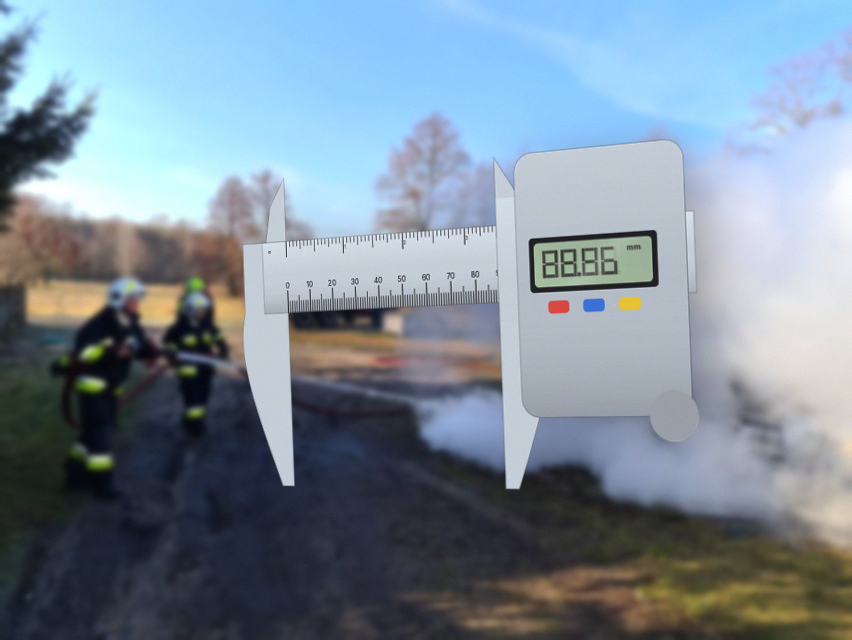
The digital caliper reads 88.86 mm
